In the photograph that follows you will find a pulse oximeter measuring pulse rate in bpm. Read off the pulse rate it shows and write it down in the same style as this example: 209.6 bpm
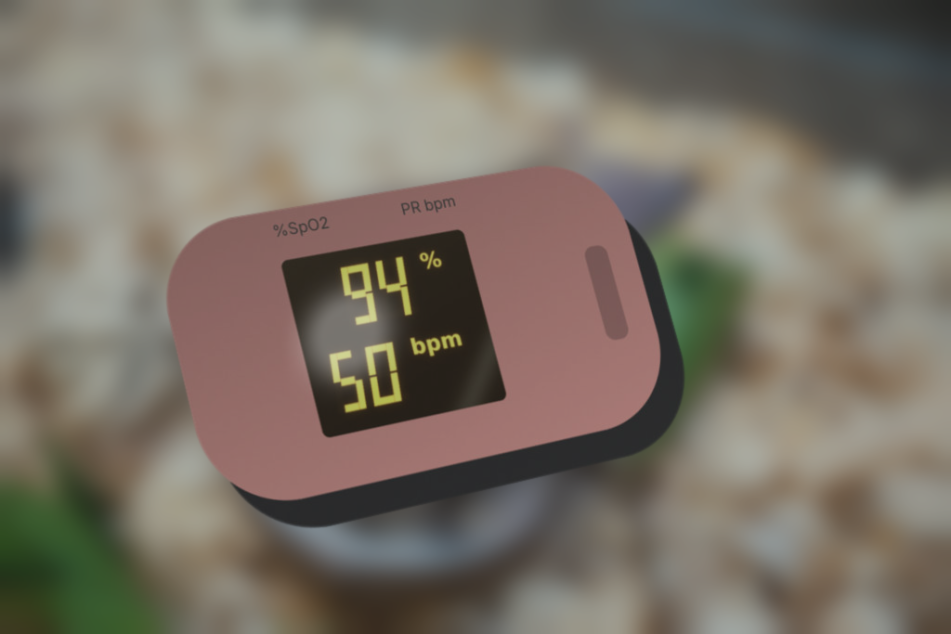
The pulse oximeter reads 50 bpm
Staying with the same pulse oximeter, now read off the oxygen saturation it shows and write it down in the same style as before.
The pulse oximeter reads 94 %
